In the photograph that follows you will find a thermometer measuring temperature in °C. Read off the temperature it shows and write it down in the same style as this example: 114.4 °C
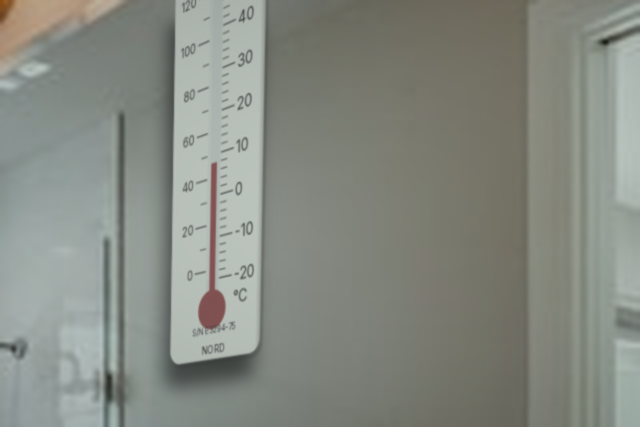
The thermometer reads 8 °C
